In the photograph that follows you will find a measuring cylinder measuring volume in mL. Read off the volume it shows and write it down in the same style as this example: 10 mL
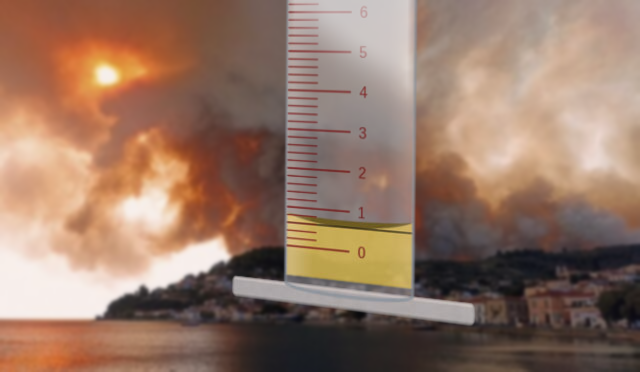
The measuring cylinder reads 0.6 mL
